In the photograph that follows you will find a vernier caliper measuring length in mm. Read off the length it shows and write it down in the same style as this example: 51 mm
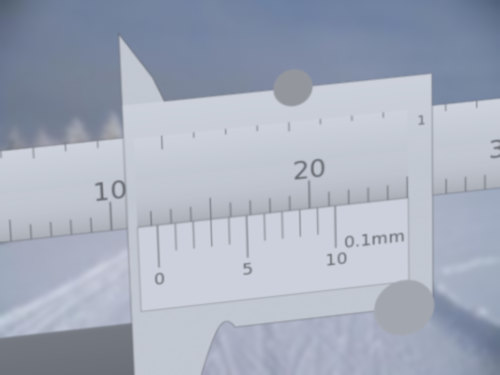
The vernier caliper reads 12.3 mm
